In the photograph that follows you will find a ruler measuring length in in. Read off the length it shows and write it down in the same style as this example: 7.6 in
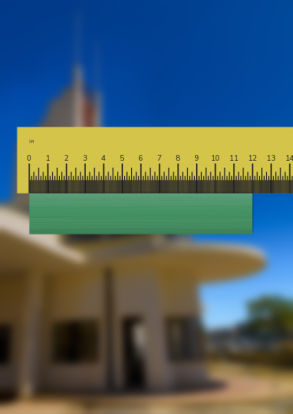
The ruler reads 12 in
